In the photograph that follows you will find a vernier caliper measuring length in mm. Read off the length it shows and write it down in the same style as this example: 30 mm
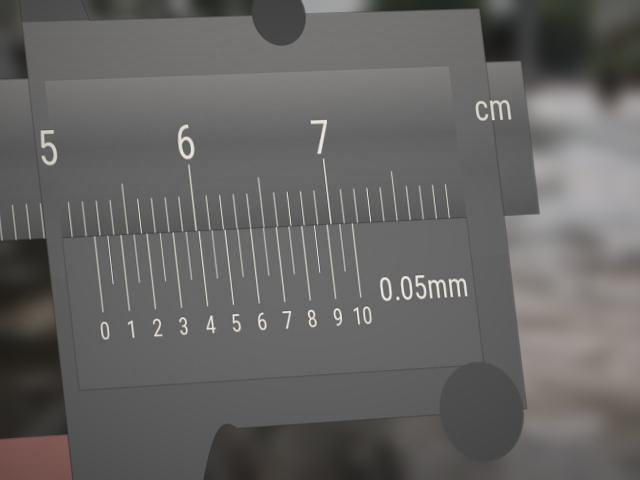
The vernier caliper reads 52.6 mm
